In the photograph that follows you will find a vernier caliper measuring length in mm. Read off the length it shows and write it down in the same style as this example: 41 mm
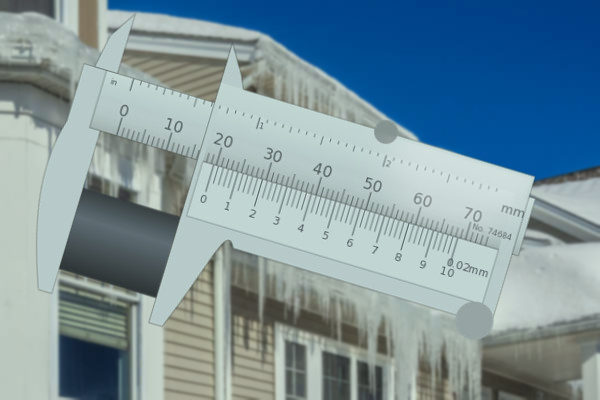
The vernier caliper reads 19.5 mm
